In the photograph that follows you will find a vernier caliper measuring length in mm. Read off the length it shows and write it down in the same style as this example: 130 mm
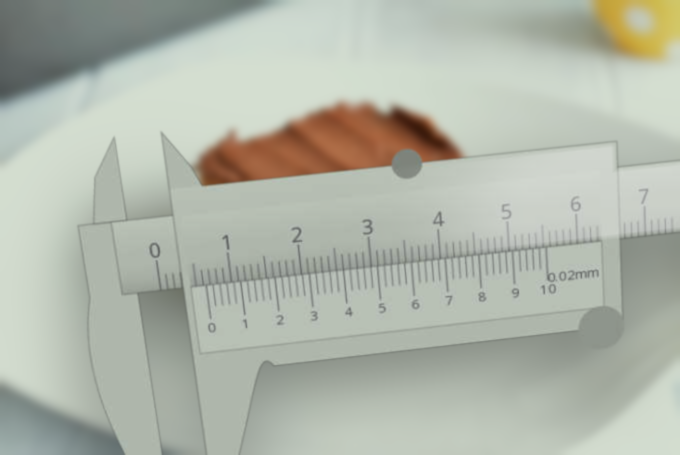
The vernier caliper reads 6.4 mm
